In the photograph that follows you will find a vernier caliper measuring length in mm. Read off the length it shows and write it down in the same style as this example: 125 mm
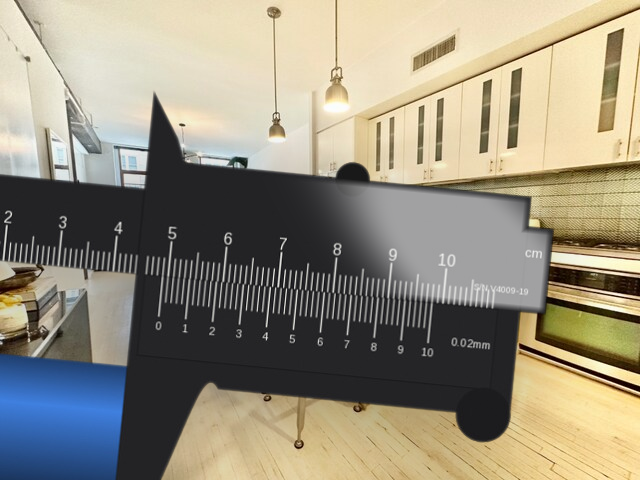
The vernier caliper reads 49.0 mm
